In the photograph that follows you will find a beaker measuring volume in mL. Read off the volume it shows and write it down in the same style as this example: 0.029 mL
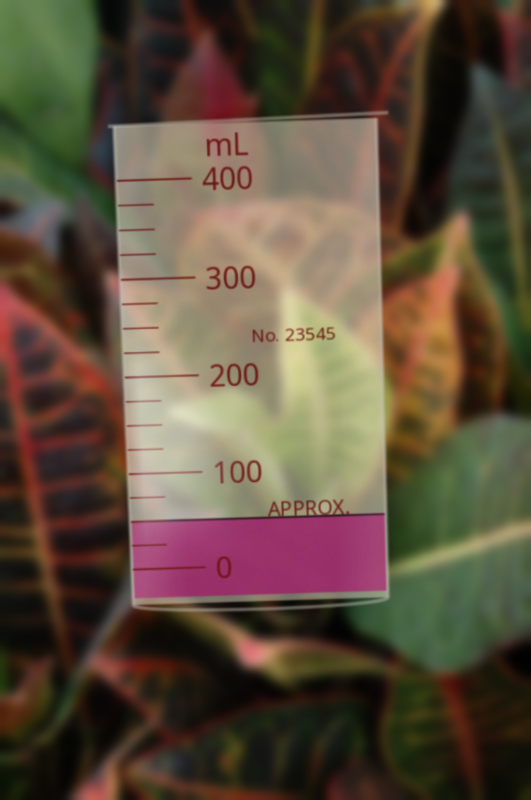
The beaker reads 50 mL
